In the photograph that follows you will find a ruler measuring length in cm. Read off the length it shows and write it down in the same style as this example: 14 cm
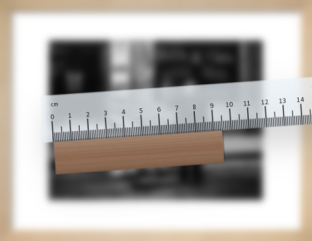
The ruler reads 9.5 cm
